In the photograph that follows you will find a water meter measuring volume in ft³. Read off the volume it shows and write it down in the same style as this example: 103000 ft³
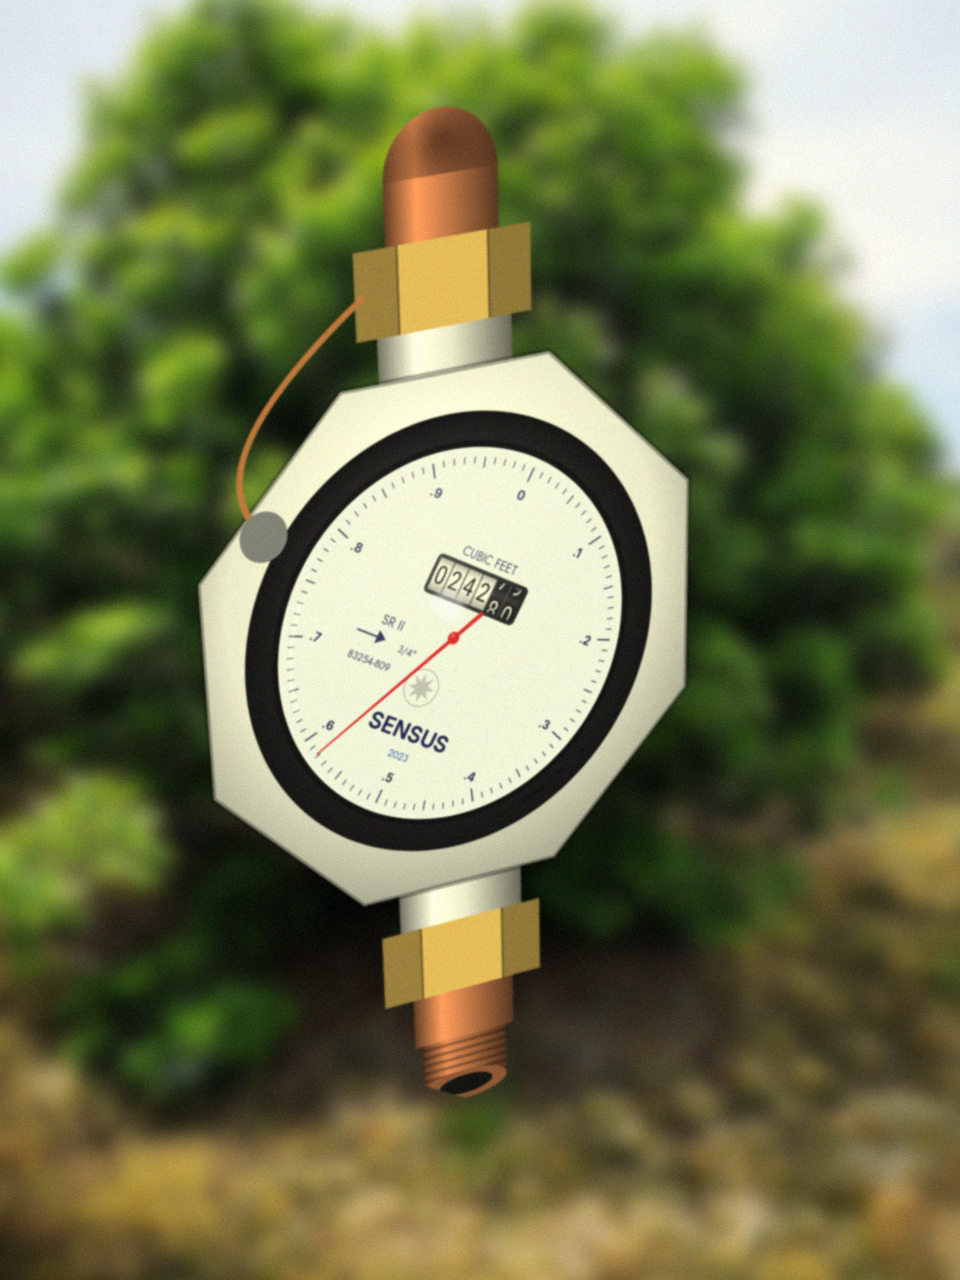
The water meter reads 24279.58 ft³
